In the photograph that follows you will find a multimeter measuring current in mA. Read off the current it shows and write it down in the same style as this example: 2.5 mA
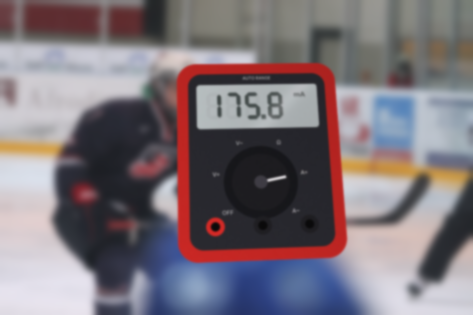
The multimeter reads 175.8 mA
